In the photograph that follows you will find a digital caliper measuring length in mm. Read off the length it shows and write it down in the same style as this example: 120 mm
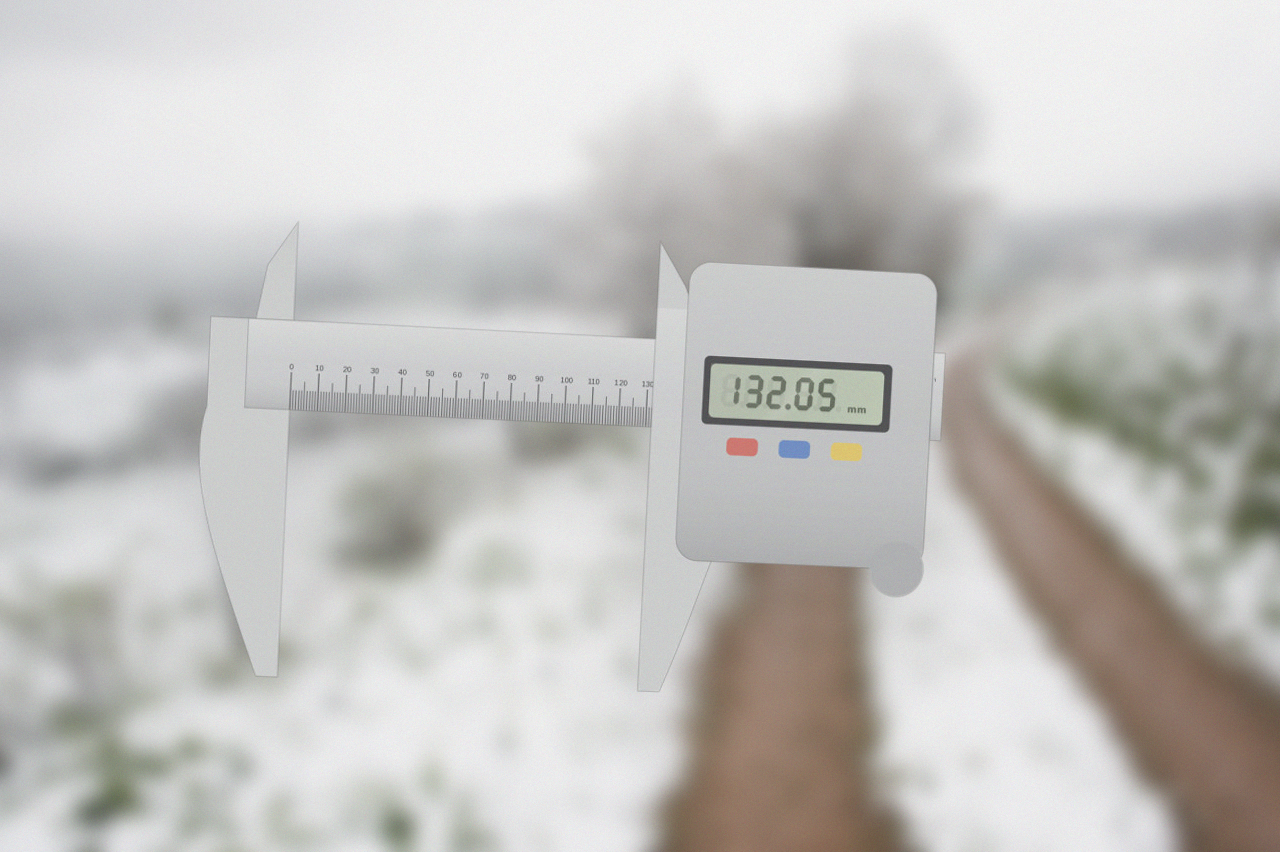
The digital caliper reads 132.05 mm
